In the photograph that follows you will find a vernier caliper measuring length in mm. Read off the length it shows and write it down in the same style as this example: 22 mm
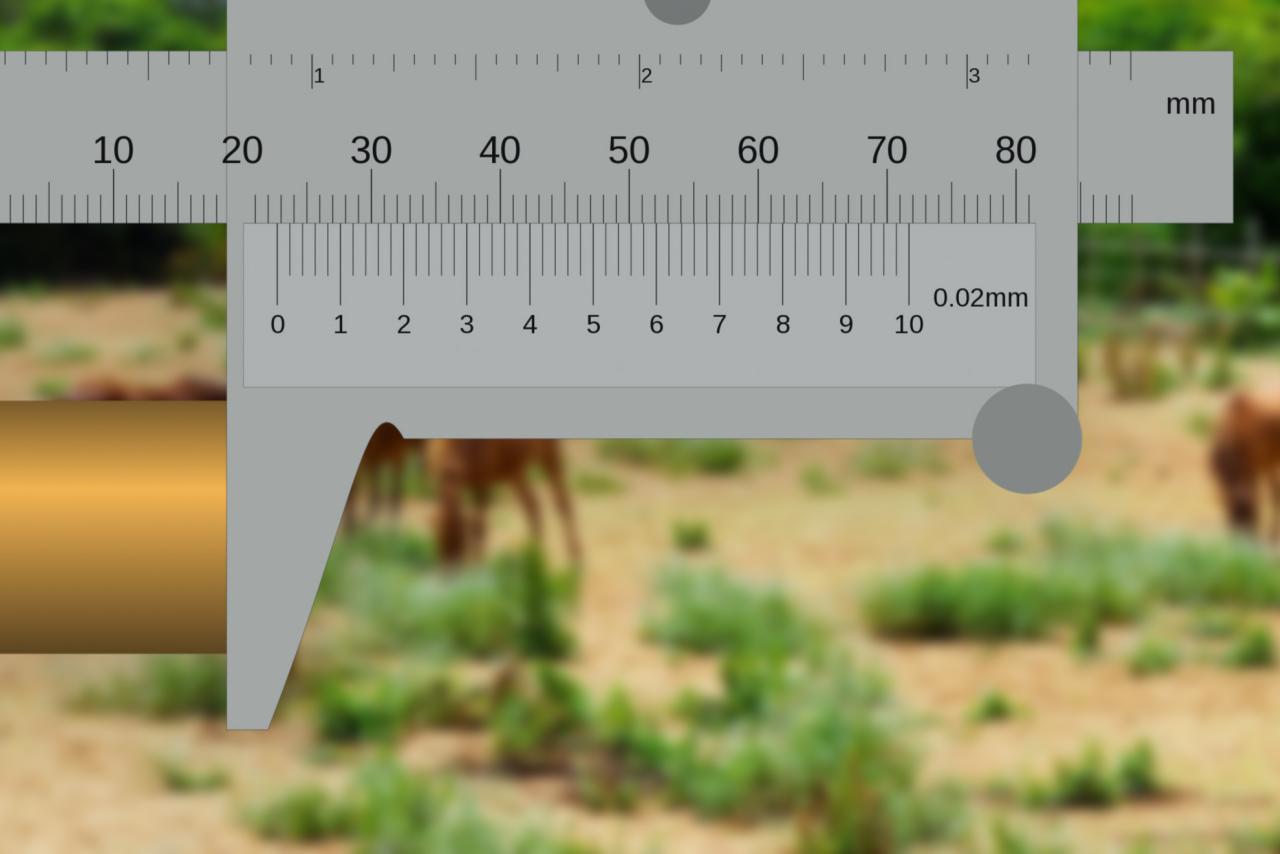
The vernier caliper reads 22.7 mm
